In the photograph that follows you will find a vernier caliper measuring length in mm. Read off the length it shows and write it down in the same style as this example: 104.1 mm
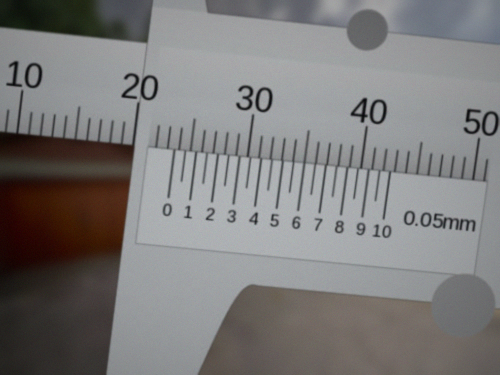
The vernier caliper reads 23.6 mm
